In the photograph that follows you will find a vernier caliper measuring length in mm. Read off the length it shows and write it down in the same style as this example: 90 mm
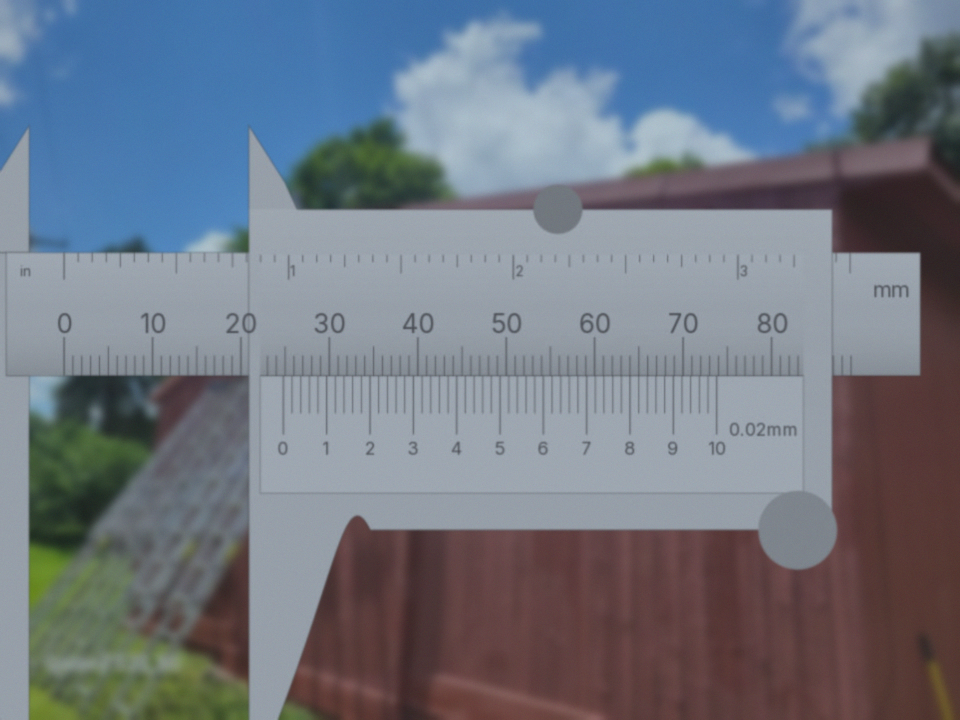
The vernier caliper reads 24.8 mm
